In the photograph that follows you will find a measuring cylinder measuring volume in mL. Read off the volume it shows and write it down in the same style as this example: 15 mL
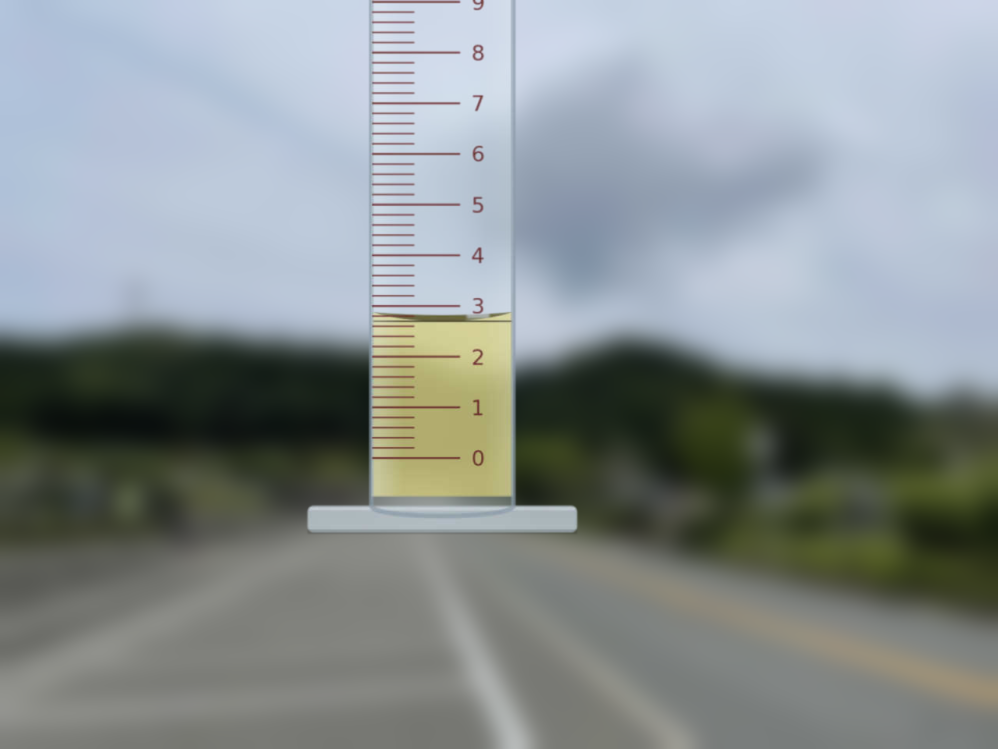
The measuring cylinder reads 2.7 mL
